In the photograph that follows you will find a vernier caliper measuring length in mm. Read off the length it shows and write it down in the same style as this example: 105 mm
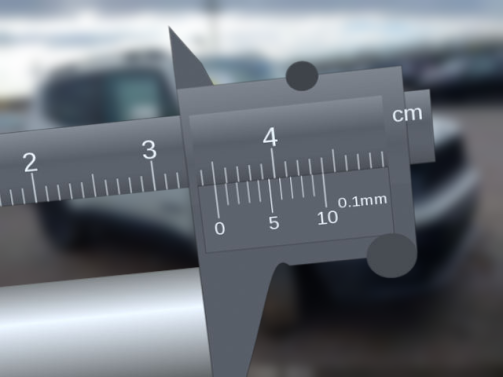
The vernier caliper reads 35.0 mm
